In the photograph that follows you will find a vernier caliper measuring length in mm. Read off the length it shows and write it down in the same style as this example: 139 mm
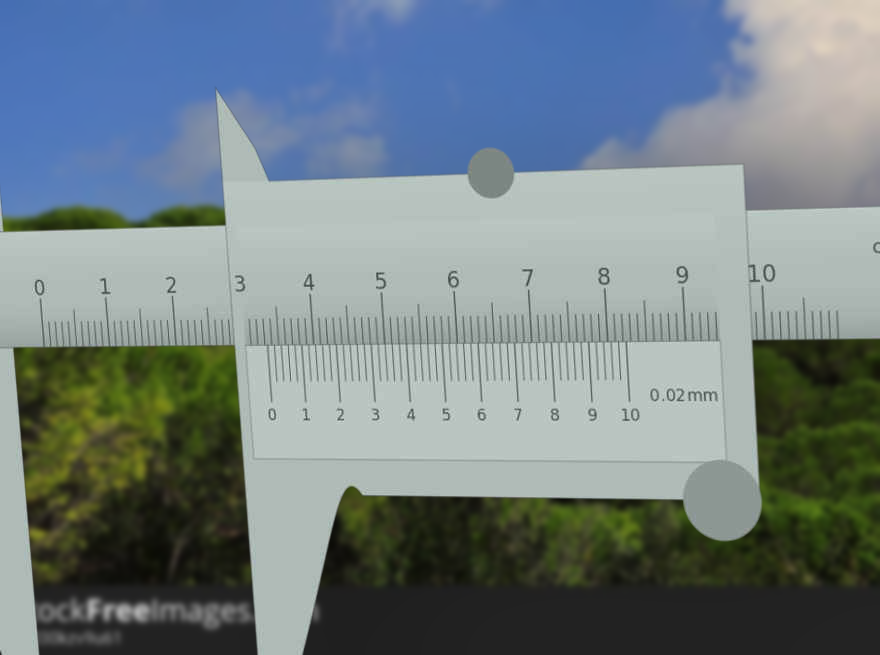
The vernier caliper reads 33.4 mm
